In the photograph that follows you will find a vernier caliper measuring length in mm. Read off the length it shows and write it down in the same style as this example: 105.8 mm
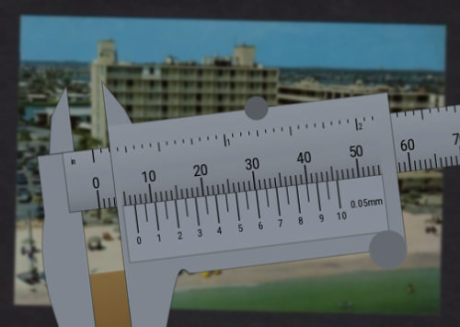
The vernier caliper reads 6.8 mm
